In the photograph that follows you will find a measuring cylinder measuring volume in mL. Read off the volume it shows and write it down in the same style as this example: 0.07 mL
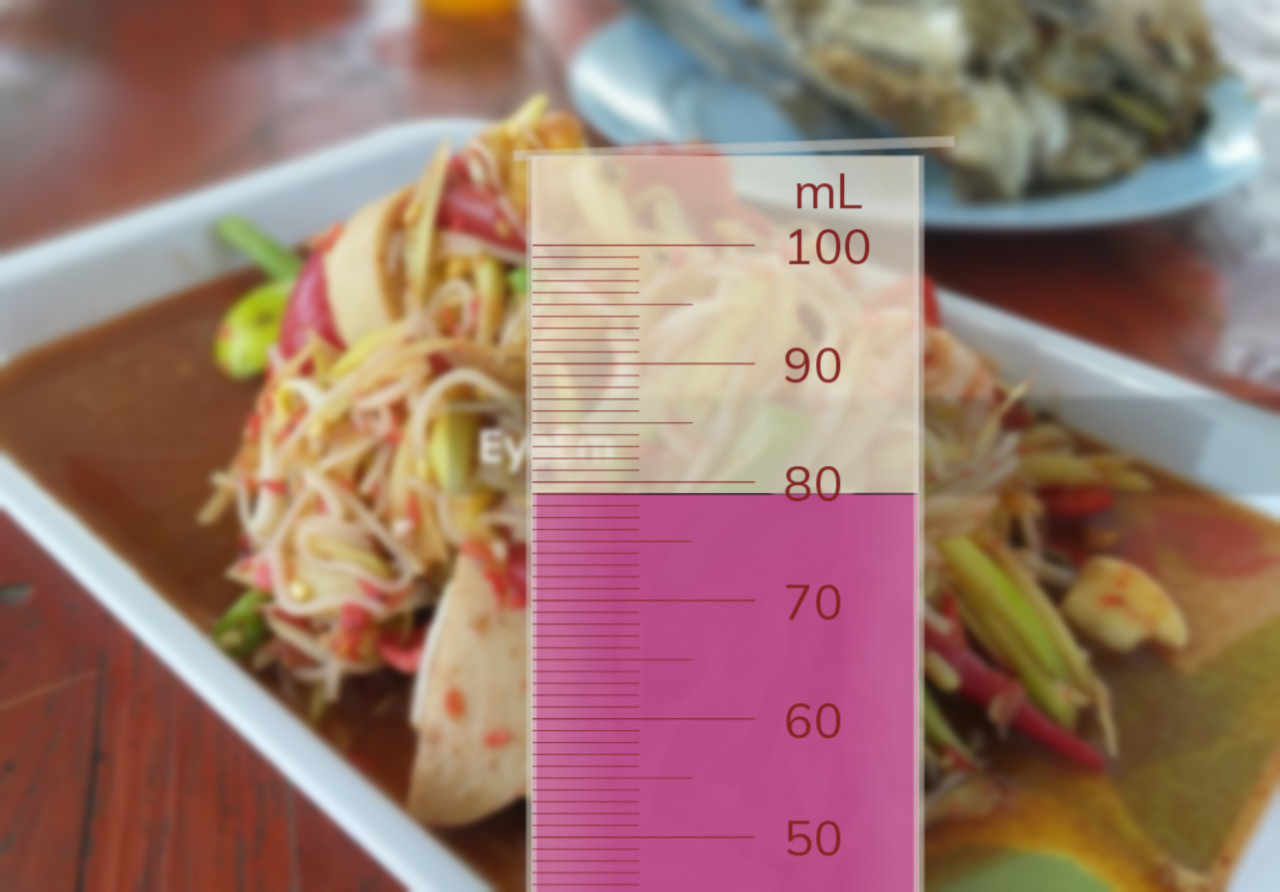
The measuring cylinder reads 79 mL
